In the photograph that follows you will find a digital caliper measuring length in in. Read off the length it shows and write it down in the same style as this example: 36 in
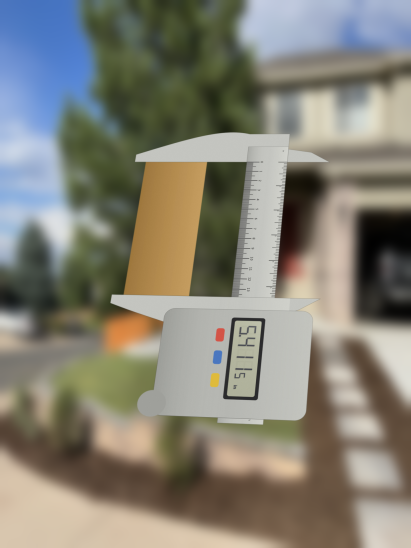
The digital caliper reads 5.4115 in
